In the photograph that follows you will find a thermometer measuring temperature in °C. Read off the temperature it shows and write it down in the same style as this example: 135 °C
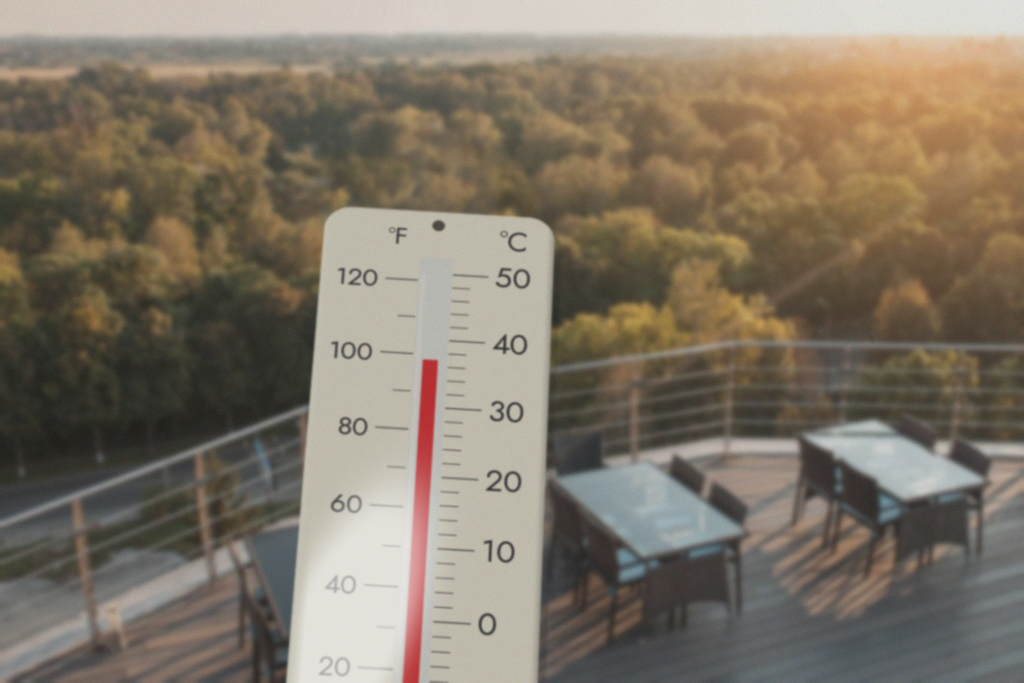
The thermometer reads 37 °C
